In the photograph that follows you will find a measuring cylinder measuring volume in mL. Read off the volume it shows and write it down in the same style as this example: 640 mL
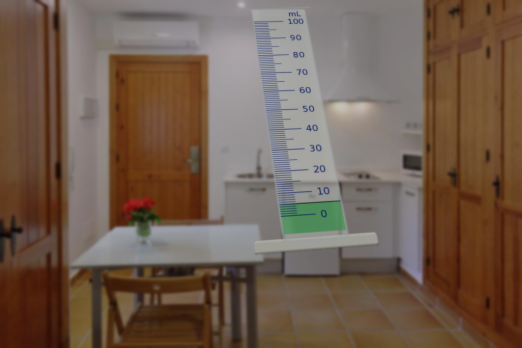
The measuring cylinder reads 5 mL
